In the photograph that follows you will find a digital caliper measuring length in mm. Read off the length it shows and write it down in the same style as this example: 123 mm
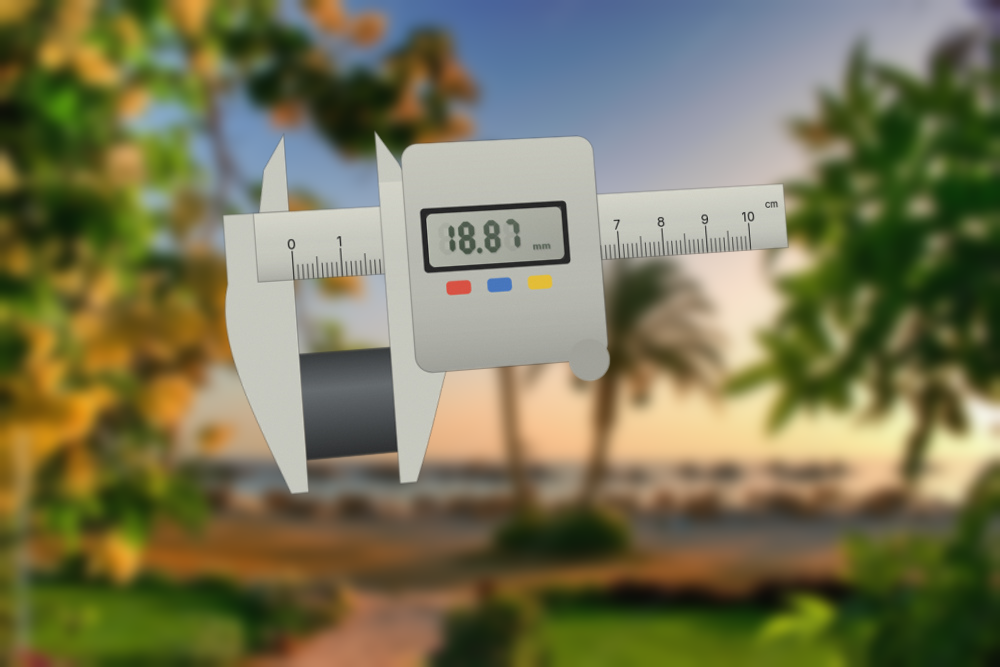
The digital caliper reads 18.87 mm
